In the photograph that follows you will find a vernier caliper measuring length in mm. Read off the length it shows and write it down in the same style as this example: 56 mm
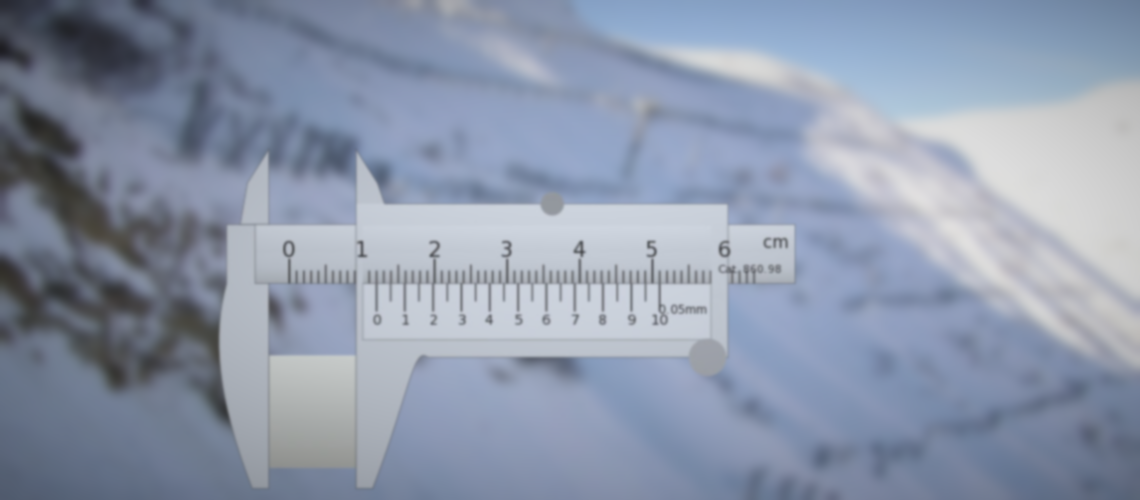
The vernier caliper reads 12.0 mm
